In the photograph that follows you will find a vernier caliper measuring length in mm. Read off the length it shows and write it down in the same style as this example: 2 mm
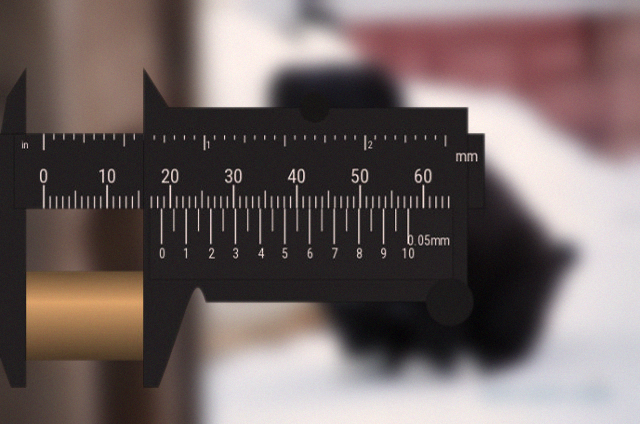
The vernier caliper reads 18.6 mm
